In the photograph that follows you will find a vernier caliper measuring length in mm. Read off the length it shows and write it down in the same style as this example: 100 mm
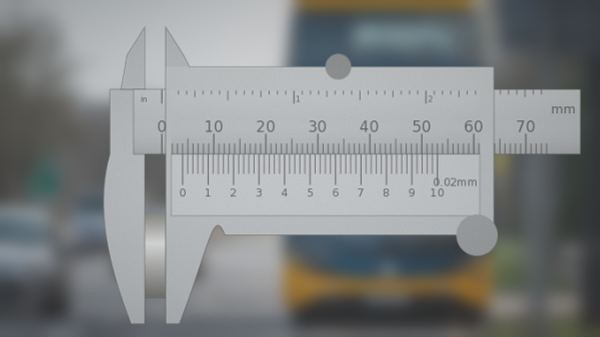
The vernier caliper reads 4.0 mm
